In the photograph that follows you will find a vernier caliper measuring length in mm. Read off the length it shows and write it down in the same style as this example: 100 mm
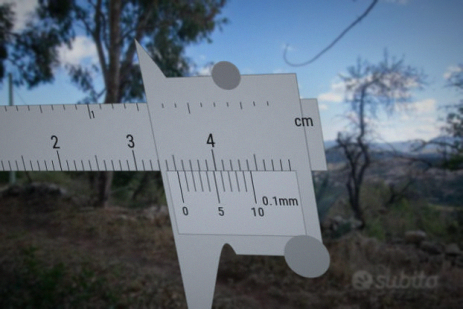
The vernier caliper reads 35.2 mm
